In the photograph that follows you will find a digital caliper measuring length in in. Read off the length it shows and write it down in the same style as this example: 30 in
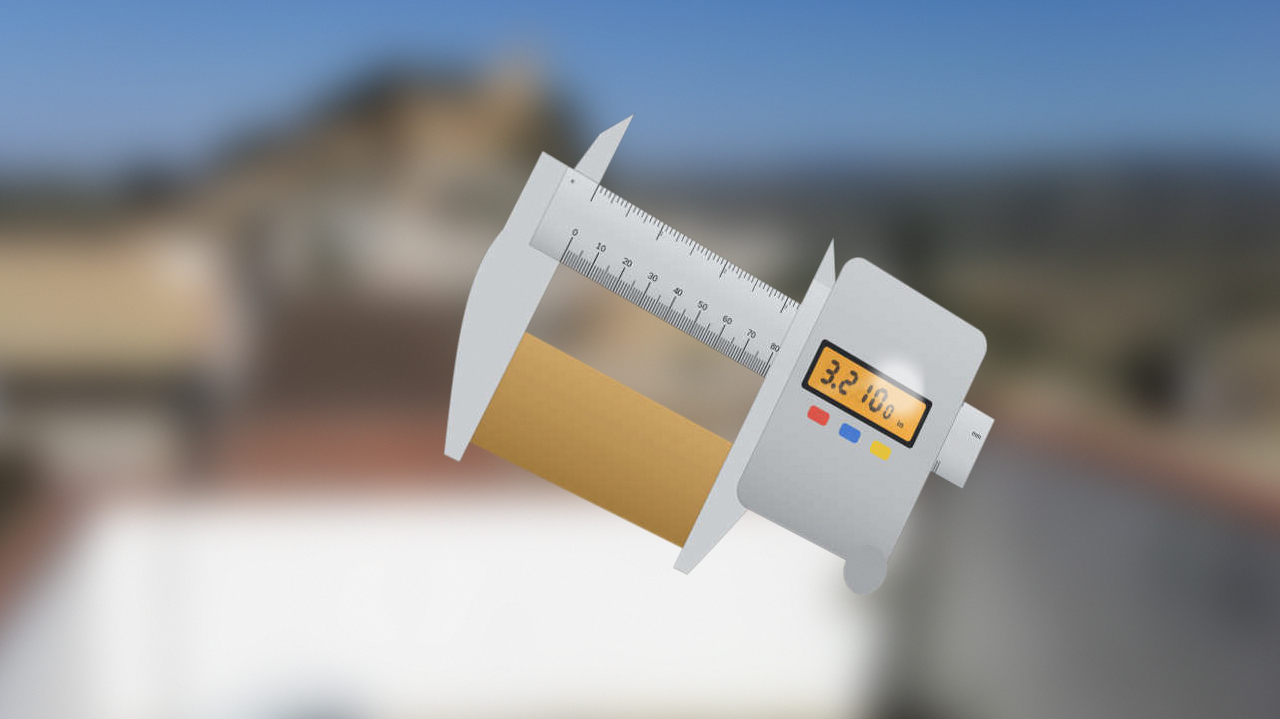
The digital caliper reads 3.2100 in
